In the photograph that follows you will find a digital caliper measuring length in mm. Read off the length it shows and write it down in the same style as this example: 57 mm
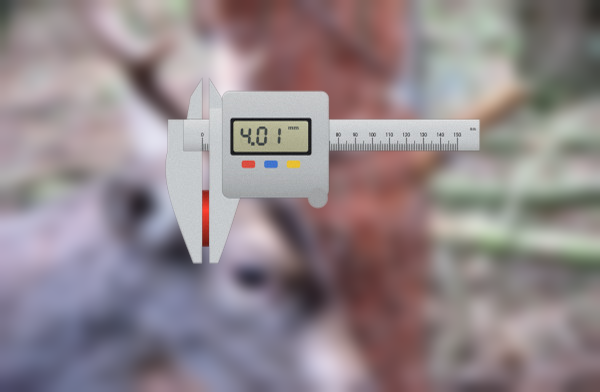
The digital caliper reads 4.01 mm
